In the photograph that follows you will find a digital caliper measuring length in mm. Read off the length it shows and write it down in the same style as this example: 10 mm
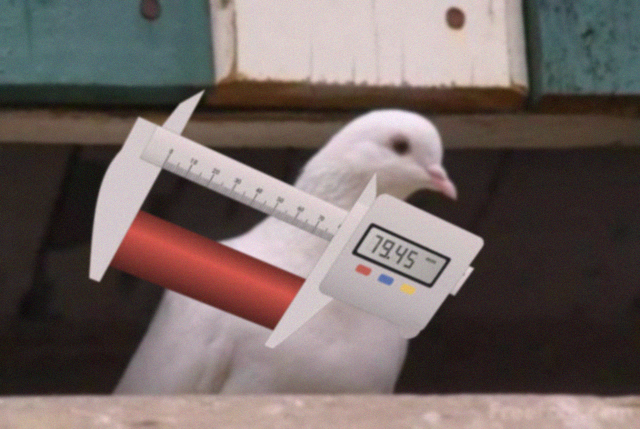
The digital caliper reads 79.45 mm
